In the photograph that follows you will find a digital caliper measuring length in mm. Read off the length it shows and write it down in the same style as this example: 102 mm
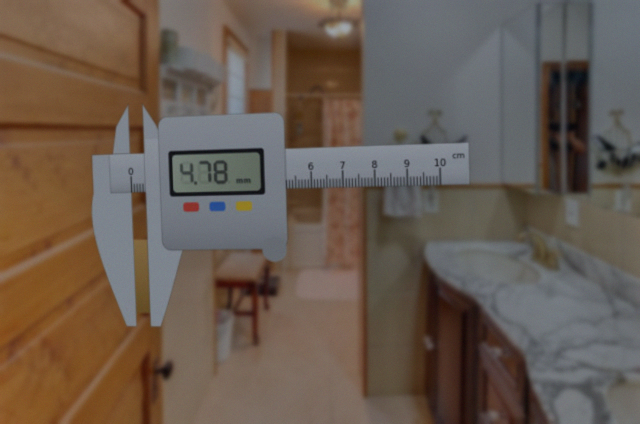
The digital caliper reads 4.78 mm
